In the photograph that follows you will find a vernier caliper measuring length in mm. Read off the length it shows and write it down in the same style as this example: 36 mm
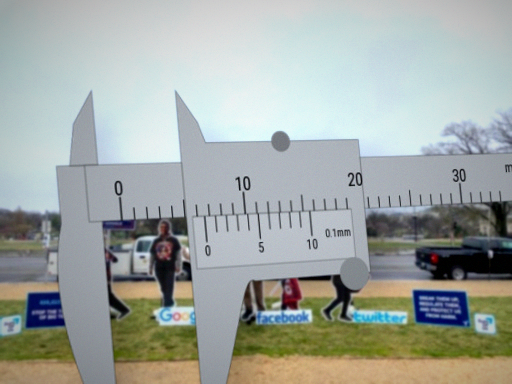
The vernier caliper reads 6.6 mm
